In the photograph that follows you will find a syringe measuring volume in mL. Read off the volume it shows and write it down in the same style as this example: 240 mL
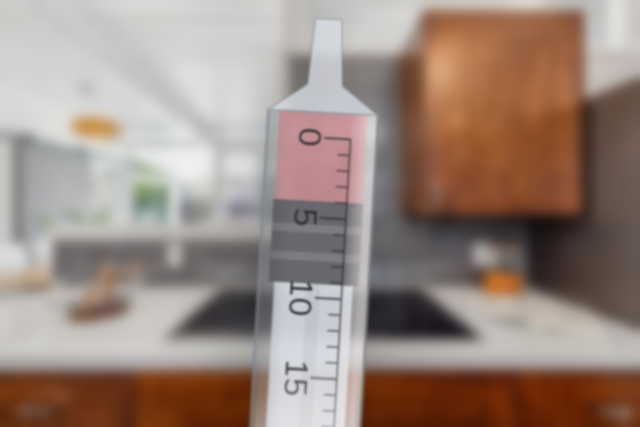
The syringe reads 4 mL
